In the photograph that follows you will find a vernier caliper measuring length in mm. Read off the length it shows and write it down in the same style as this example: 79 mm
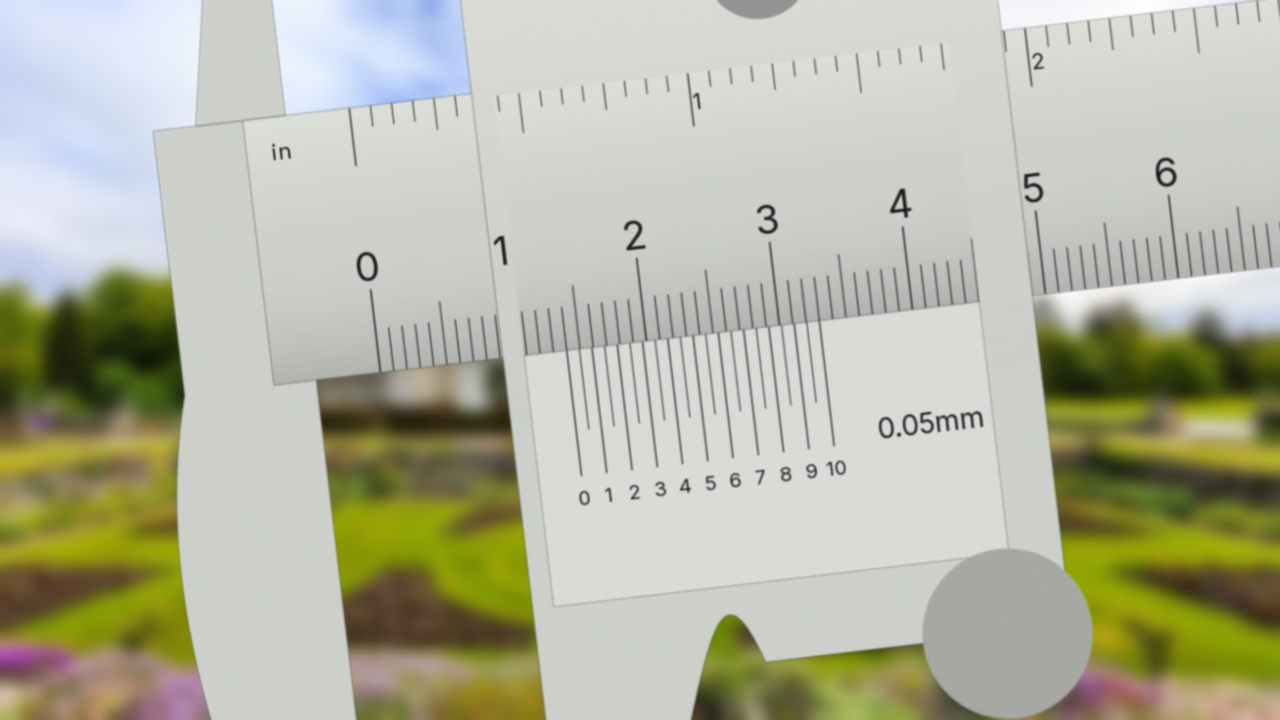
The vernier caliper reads 14.0 mm
